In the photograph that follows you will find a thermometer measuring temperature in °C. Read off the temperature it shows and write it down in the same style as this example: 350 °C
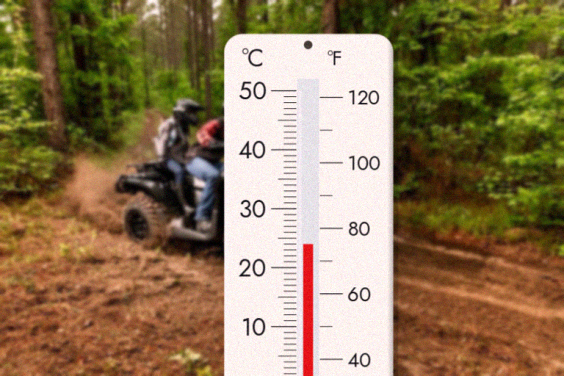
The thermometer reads 24 °C
